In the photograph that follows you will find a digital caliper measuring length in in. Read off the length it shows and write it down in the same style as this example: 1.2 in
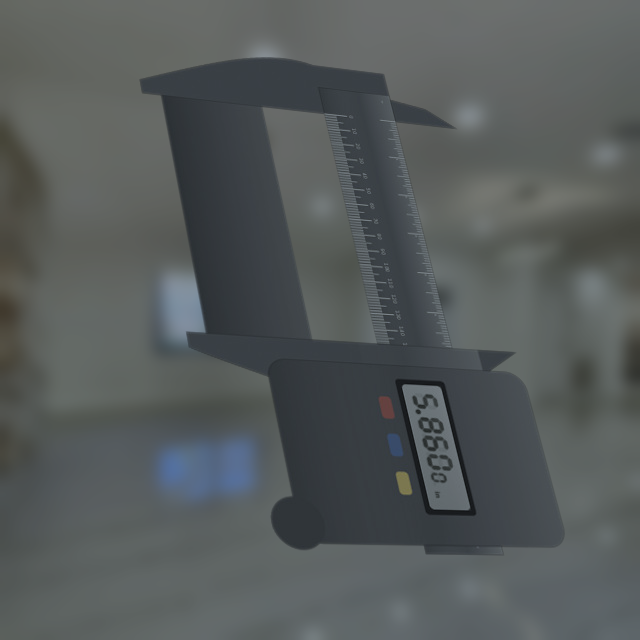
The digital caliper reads 5.8600 in
